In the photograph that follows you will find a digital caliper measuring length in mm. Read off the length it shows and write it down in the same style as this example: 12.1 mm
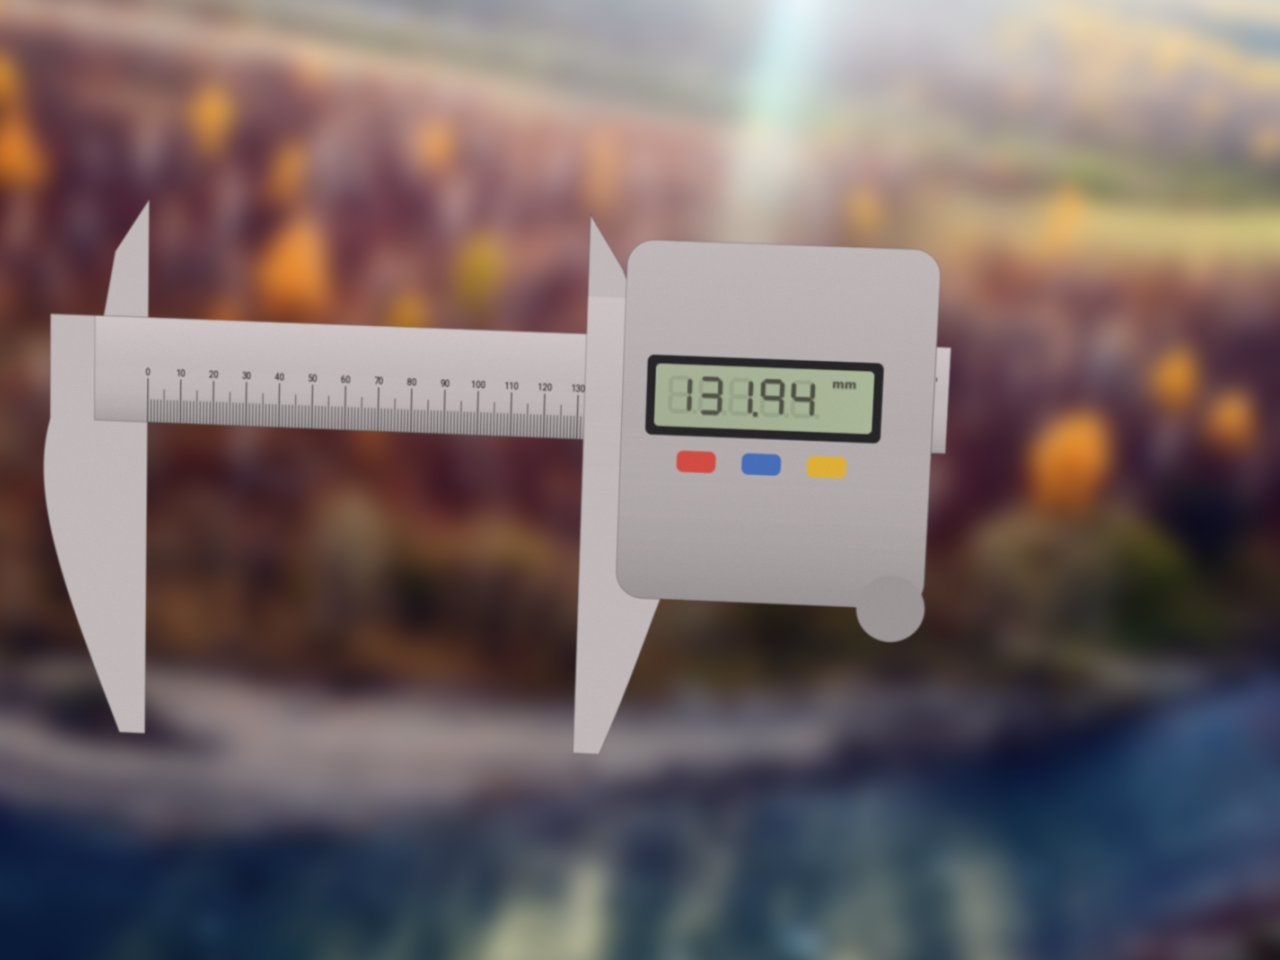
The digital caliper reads 131.94 mm
